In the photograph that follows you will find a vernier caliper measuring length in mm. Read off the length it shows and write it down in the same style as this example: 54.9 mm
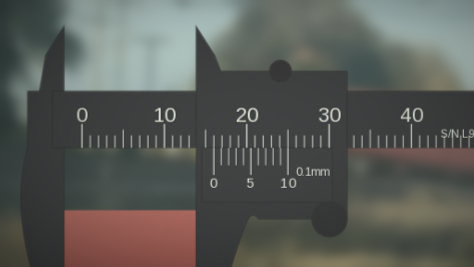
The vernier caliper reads 16.0 mm
